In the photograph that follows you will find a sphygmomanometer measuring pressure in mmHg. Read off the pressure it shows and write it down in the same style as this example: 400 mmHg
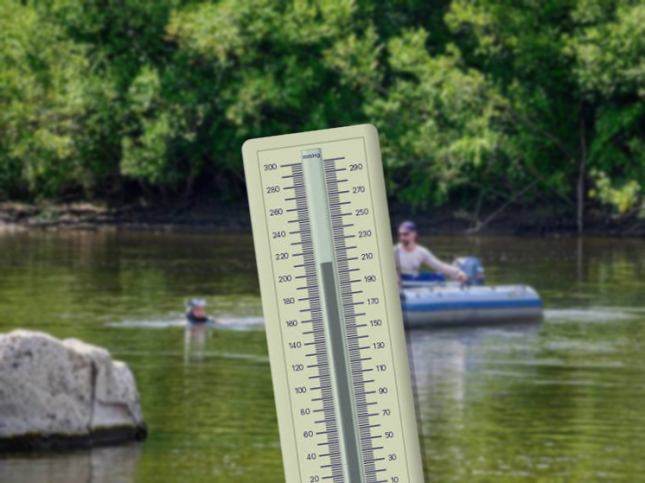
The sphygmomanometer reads 210 mmHg
